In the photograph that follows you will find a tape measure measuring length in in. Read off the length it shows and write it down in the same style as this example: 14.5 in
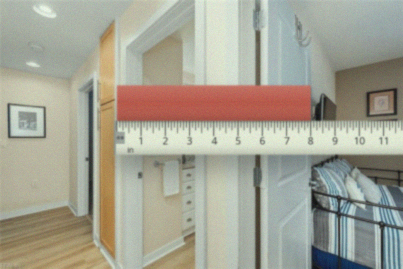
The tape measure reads 8 in
